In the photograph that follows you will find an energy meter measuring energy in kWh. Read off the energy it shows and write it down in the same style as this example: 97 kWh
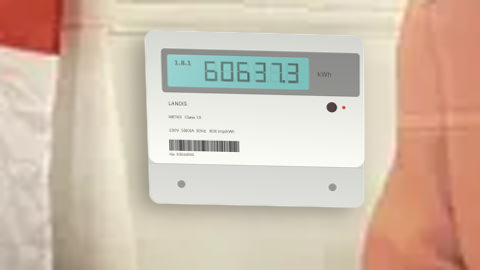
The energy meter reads 60637.3 kWh
